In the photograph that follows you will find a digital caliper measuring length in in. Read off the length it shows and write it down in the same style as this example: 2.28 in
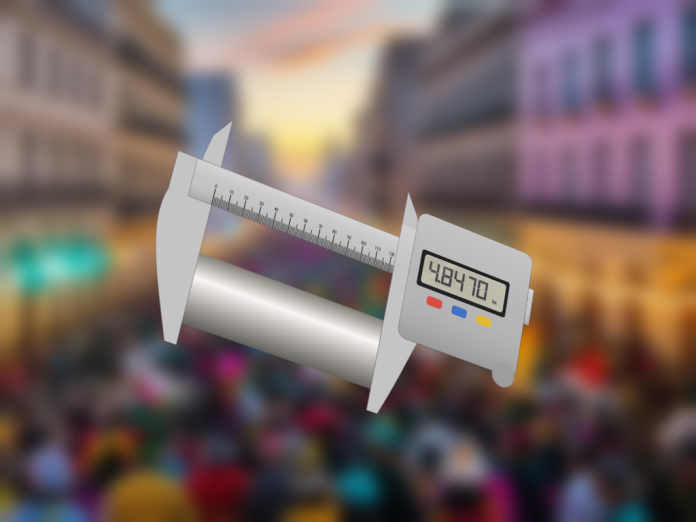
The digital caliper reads 4.8470 in
